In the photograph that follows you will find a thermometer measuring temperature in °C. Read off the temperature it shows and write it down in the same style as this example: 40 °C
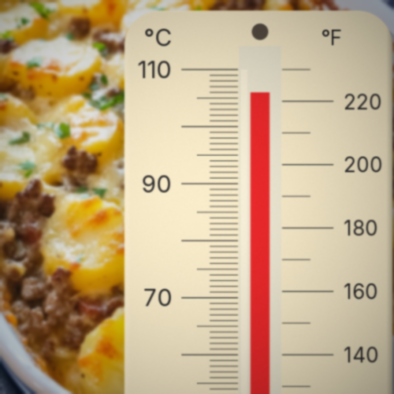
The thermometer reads 106 °C
